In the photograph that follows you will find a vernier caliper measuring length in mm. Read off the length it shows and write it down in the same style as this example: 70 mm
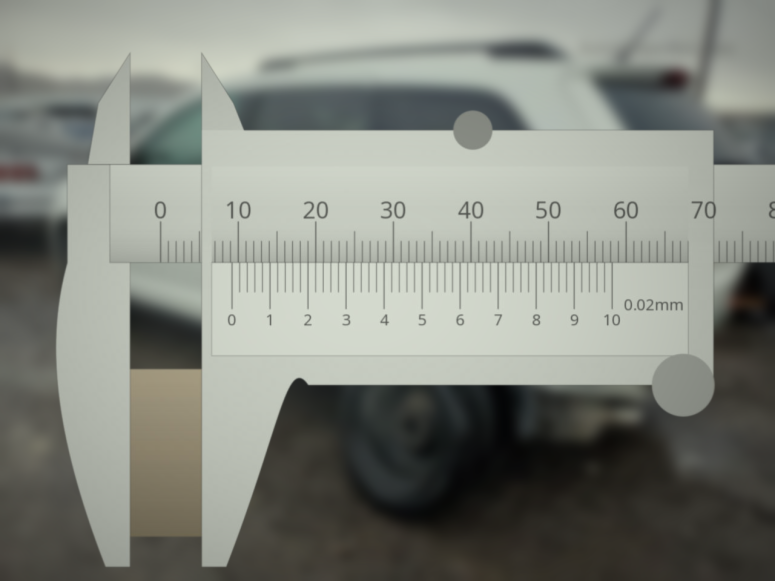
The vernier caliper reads 9.2 mm
